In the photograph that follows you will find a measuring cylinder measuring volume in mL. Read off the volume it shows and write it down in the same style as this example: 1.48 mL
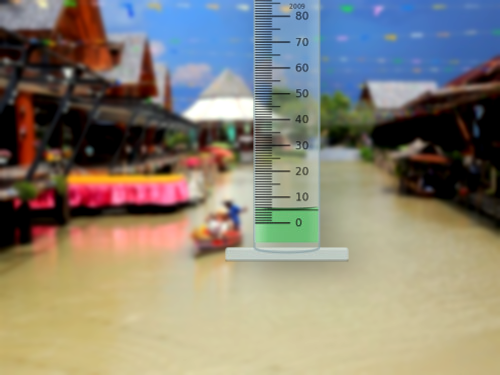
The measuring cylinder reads 5 mL
